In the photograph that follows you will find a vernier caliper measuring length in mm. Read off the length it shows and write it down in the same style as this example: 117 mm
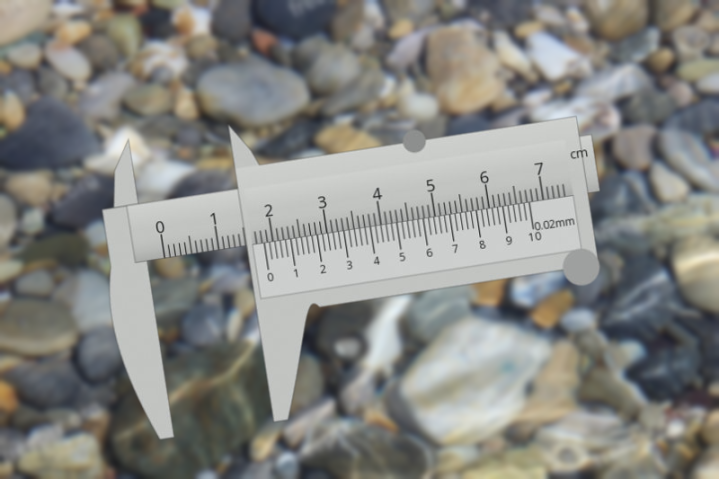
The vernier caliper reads 18.4 mm
